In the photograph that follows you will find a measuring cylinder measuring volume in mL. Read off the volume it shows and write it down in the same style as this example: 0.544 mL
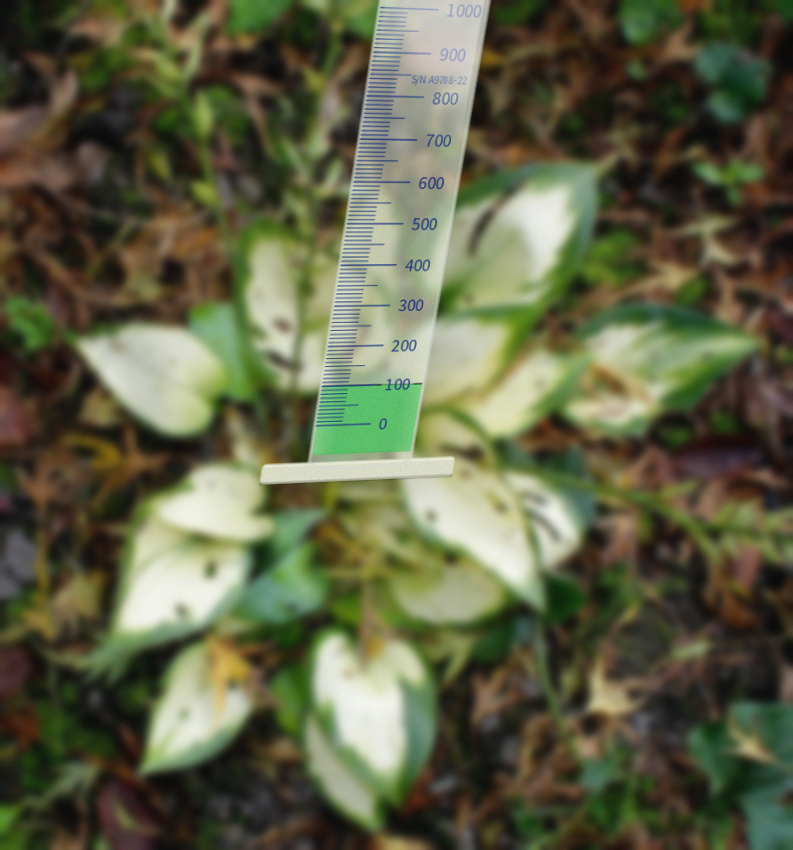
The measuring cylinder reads 100 mL
